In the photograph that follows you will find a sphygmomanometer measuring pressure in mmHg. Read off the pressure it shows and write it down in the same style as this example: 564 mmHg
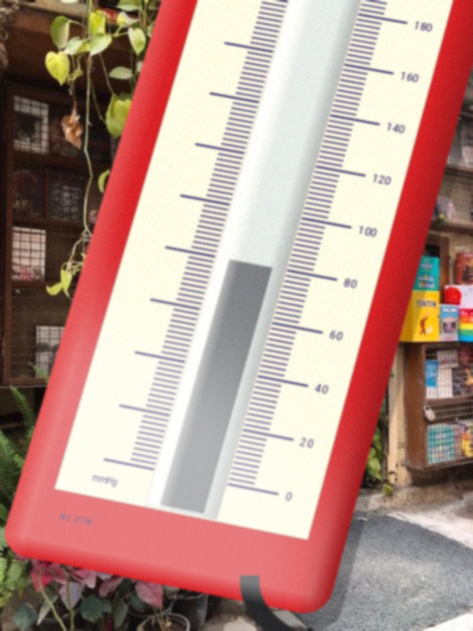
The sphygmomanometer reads 80 mmHg
